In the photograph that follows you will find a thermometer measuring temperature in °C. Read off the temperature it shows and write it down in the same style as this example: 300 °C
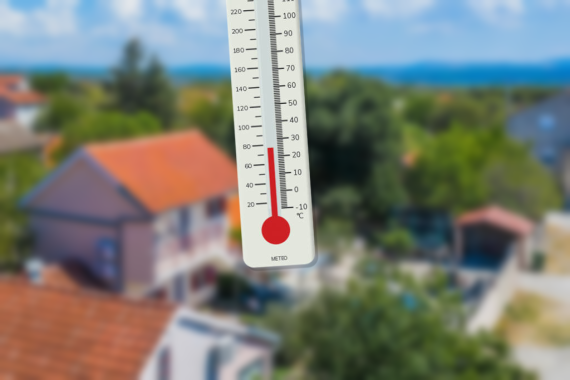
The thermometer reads 25 °C
